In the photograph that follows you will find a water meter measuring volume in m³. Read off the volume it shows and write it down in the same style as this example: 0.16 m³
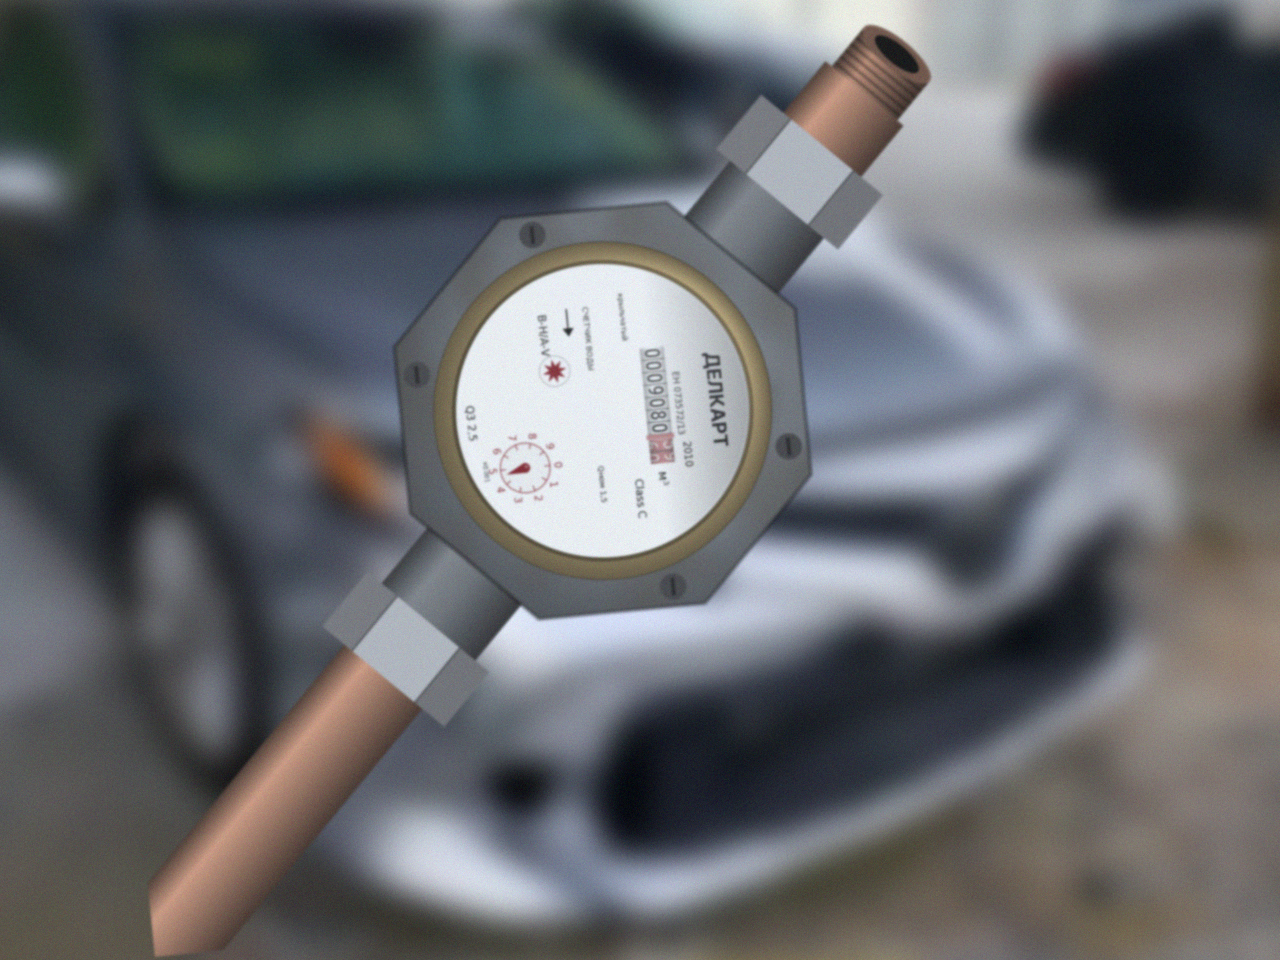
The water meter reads 9080.594 m³
